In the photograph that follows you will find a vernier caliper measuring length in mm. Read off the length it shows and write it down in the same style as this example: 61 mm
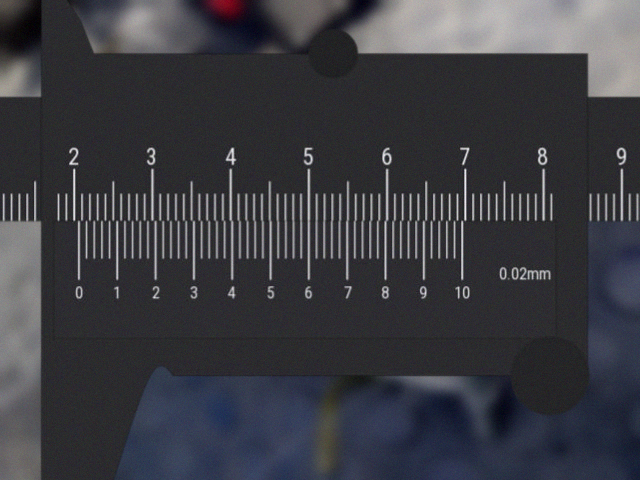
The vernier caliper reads 20.6 mm
